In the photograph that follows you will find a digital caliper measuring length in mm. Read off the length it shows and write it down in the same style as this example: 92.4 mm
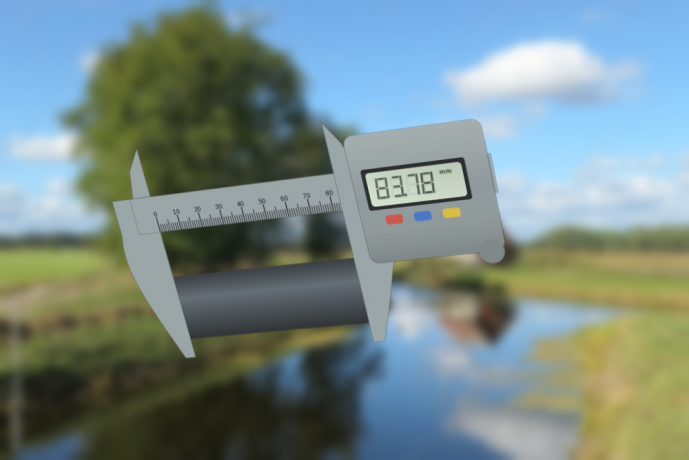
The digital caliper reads 83.78 mm
